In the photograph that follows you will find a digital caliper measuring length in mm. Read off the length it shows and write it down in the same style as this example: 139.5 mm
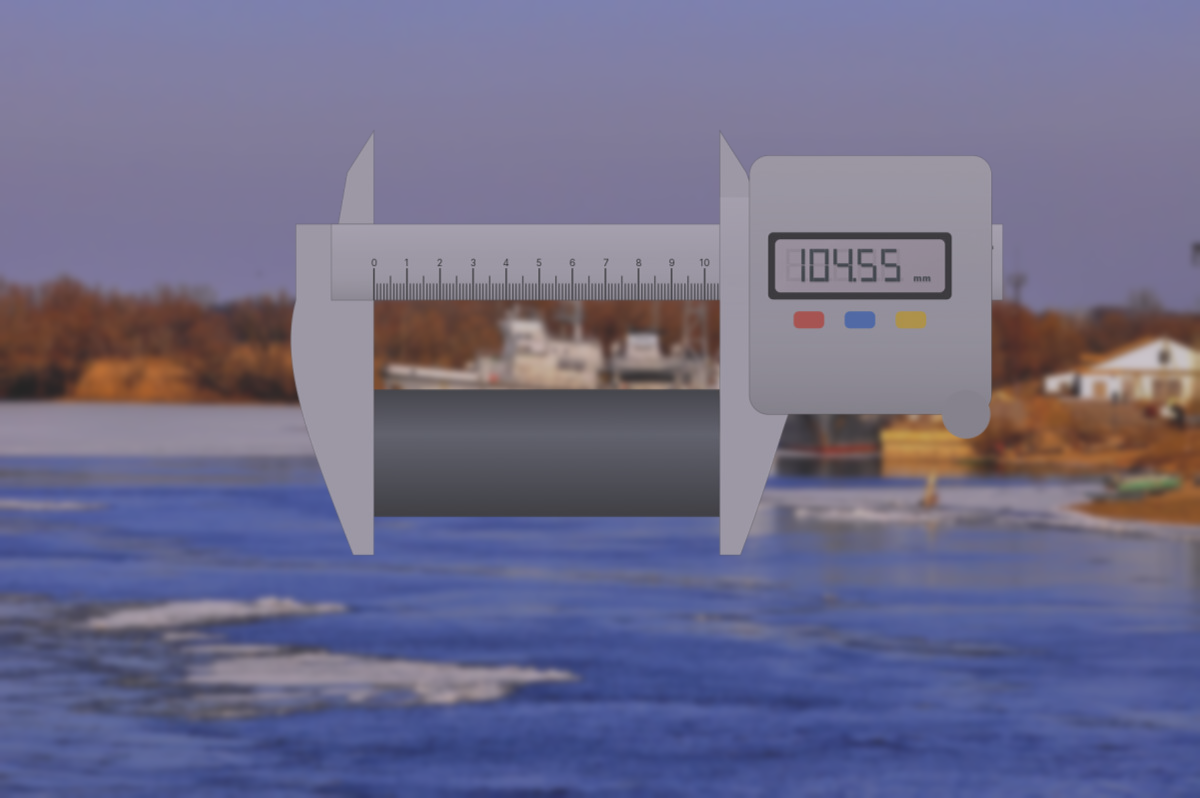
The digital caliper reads 104.55 mm
